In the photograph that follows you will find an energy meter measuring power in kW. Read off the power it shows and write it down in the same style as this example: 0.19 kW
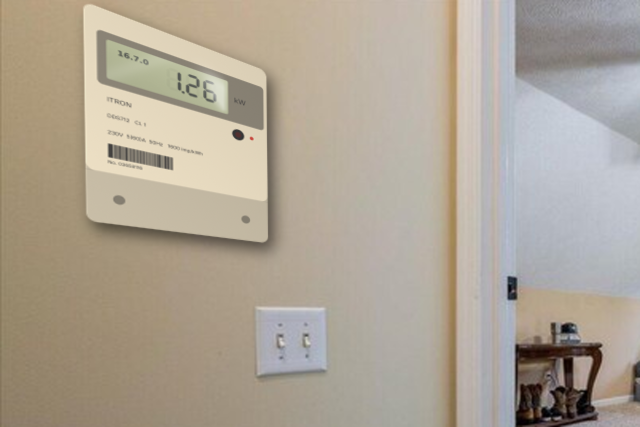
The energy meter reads 1.26 kW
